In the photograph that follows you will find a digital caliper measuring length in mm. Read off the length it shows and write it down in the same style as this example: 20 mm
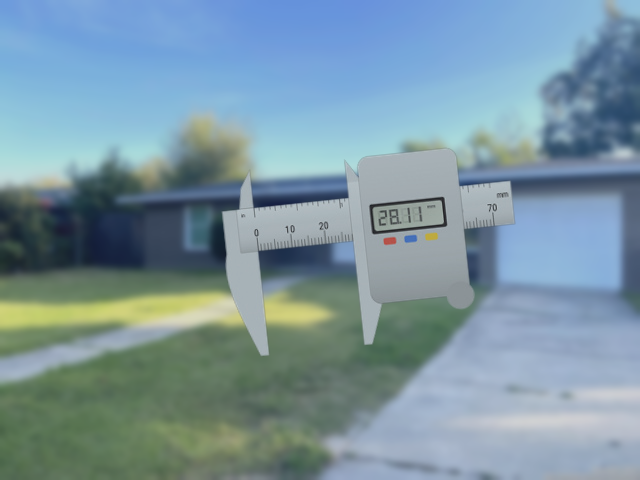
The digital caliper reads 28.11 mm
